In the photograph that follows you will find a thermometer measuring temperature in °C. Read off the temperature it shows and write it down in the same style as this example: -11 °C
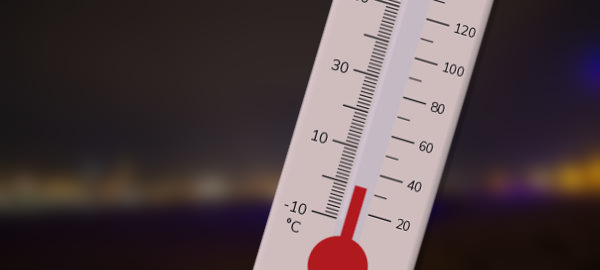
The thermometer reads 0 °C
